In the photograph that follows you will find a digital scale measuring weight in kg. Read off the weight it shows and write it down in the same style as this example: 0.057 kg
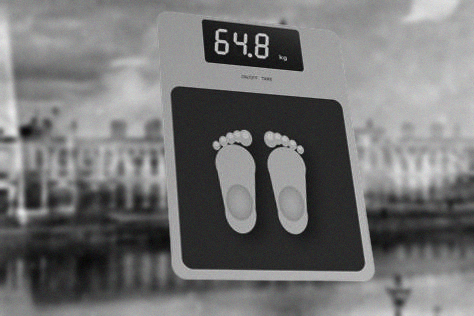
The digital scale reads 64.8 kg
